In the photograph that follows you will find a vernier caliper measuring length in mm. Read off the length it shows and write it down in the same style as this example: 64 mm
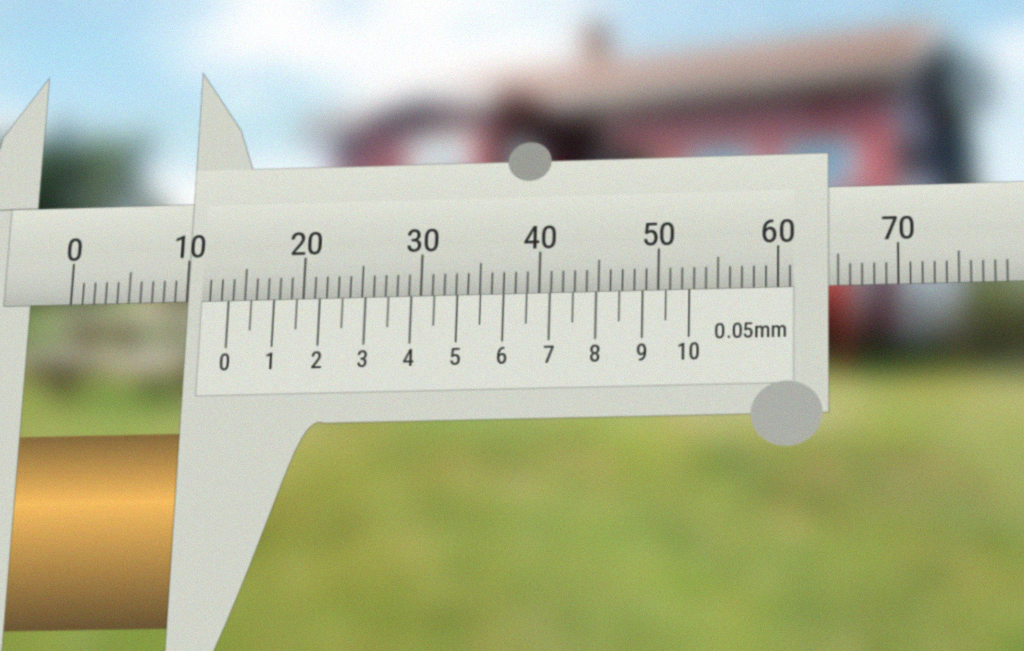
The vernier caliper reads 13.6 mm
